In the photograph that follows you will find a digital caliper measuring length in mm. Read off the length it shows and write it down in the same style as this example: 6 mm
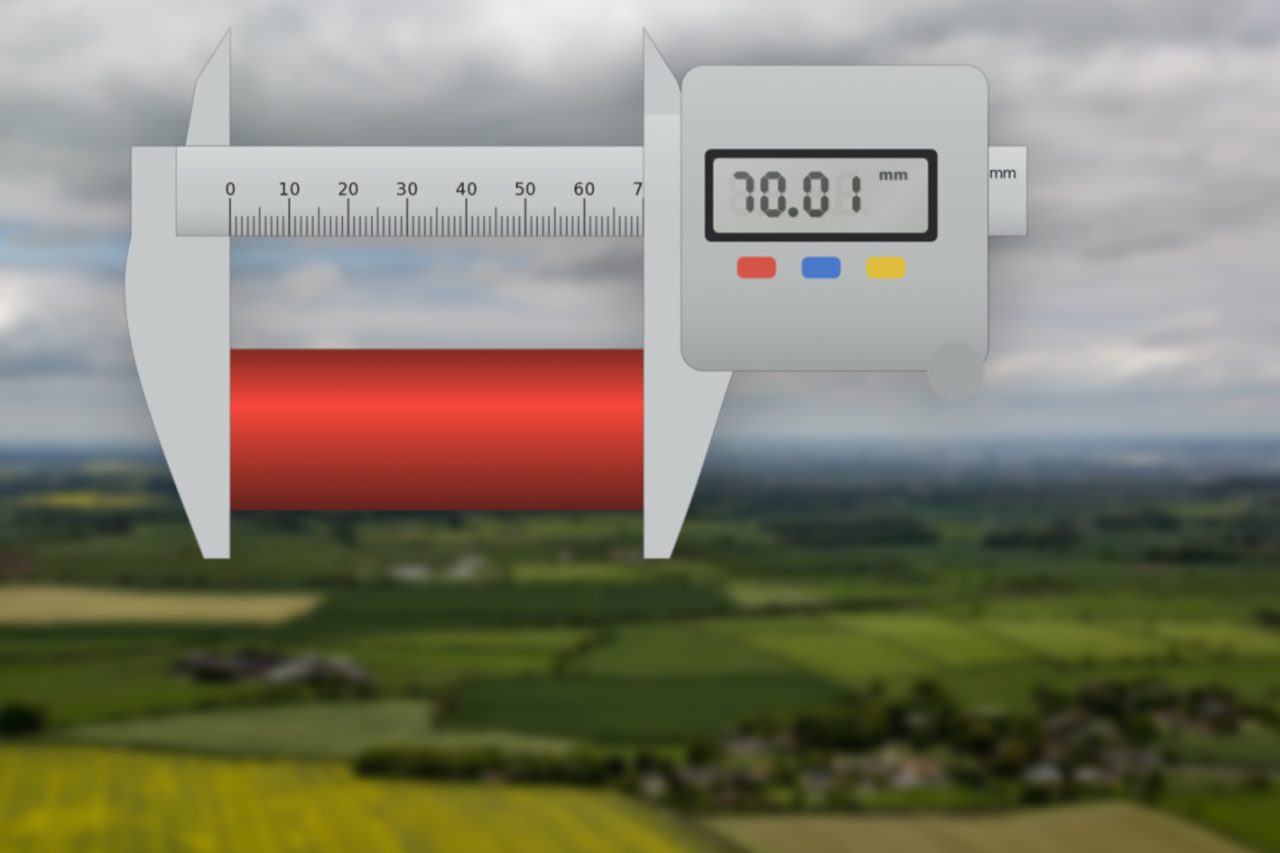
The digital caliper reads 70.01 mm
